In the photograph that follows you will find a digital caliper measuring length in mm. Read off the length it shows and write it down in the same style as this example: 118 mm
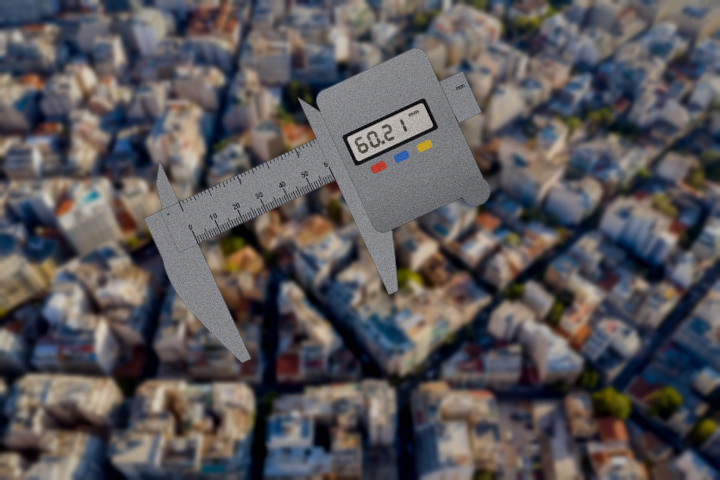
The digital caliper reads 60.21 mm
